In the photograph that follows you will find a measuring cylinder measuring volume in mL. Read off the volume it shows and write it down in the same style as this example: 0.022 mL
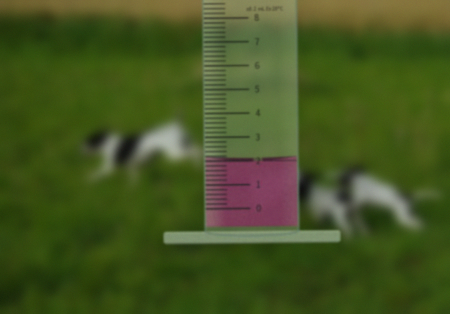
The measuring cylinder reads 2 mL
